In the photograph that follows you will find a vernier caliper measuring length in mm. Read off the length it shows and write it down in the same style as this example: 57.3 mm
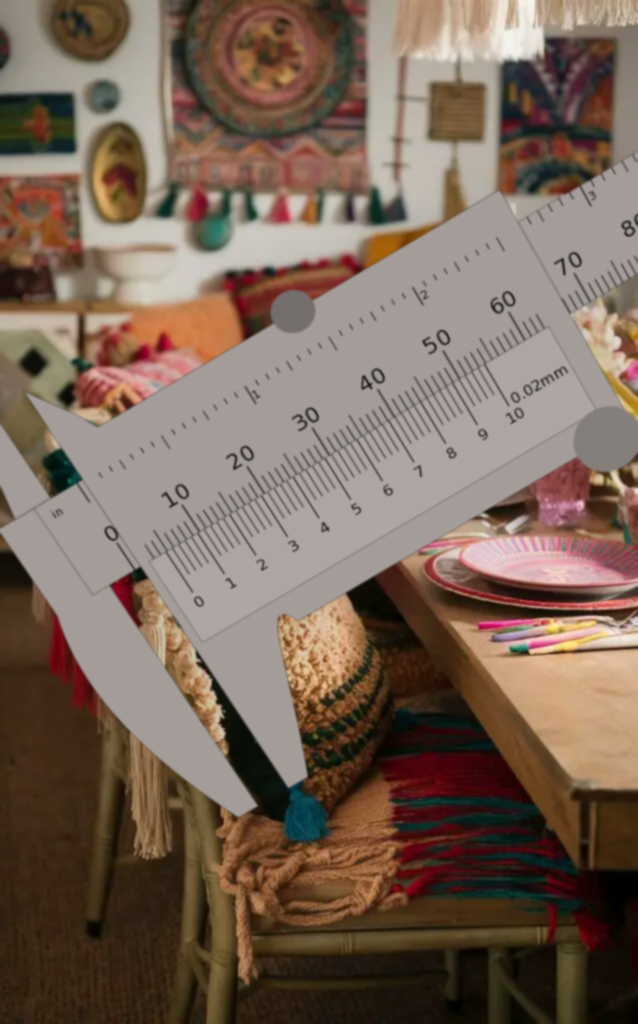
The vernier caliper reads 4.8 mm
